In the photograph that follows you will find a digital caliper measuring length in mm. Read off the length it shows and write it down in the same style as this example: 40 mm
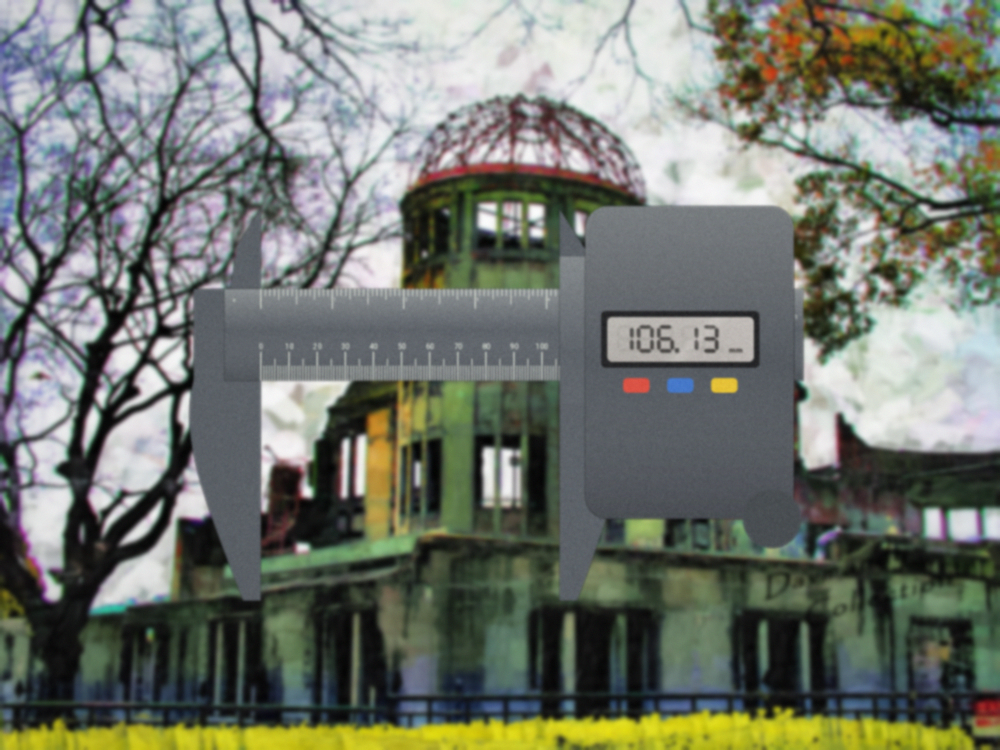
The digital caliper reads 106.13 mm
